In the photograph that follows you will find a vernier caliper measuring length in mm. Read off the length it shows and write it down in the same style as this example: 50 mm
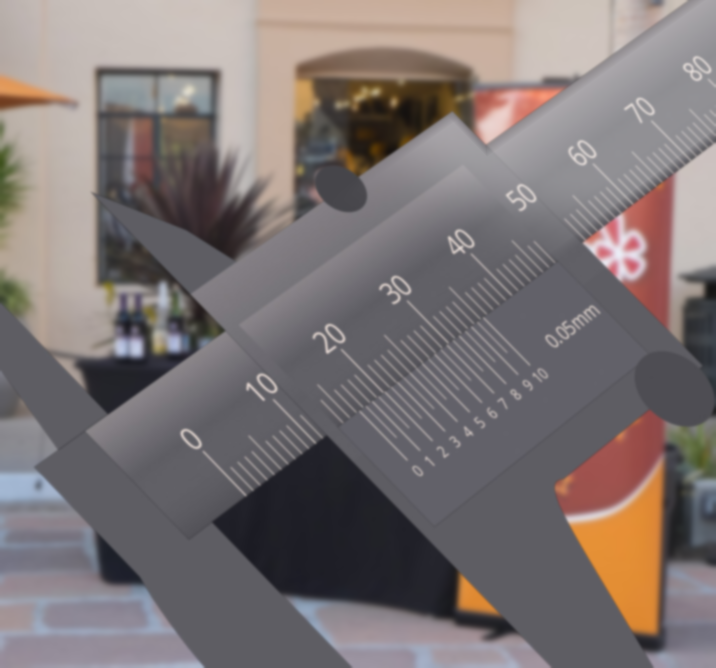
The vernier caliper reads 16.4 mm
